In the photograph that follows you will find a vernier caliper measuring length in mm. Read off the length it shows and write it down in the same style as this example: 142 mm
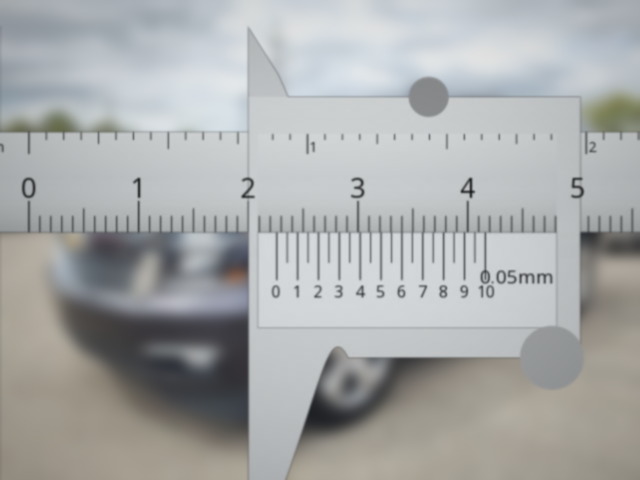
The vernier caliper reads 22.6 mm
